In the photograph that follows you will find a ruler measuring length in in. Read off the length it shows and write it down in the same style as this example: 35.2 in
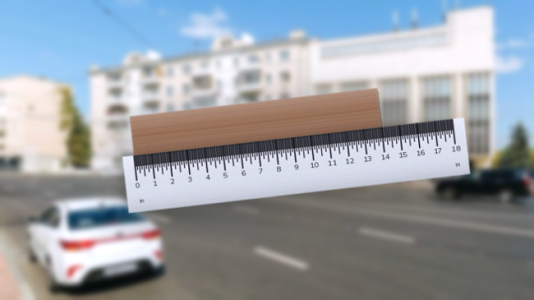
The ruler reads 14 in
